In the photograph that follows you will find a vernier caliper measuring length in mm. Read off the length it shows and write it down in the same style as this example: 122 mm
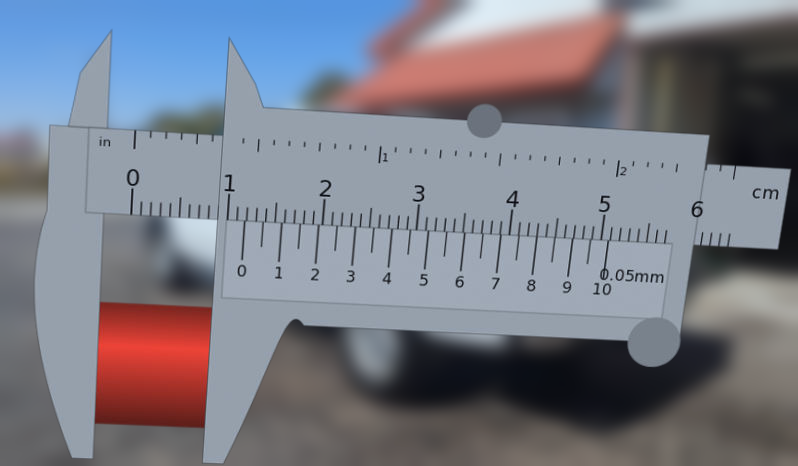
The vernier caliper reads 11.8 mm
